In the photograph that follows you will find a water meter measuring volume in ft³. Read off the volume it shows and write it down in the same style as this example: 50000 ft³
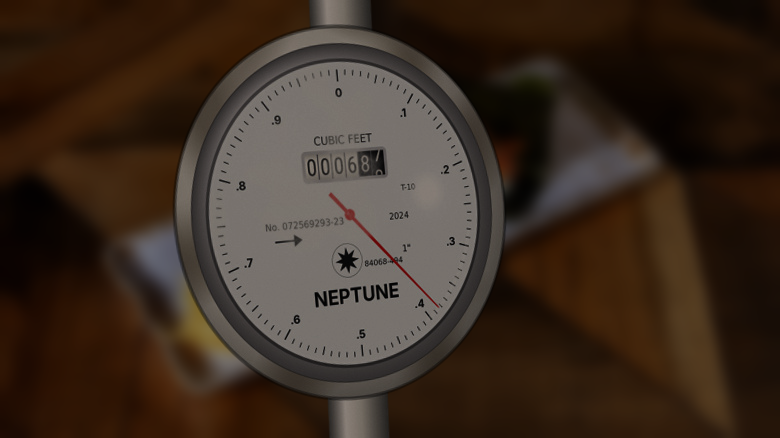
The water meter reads 687.38 ft³
